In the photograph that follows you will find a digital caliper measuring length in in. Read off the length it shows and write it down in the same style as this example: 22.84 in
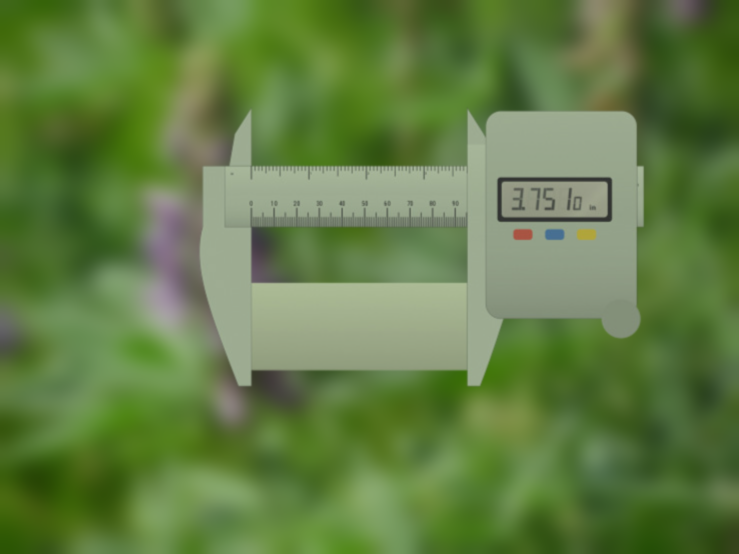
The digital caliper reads 3.7510 in
